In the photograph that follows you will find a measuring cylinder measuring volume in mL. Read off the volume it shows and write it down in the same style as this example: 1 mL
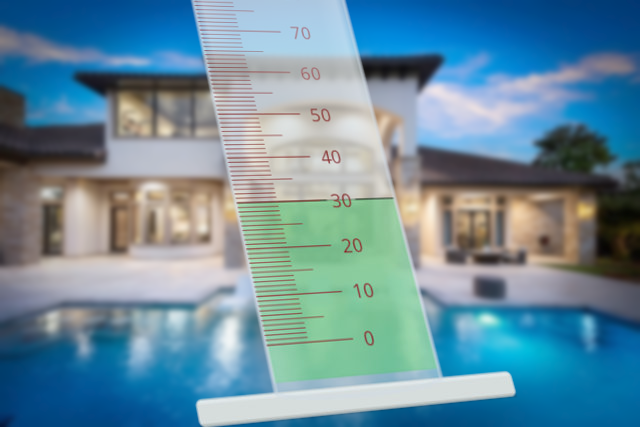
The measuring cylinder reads 30 mL
